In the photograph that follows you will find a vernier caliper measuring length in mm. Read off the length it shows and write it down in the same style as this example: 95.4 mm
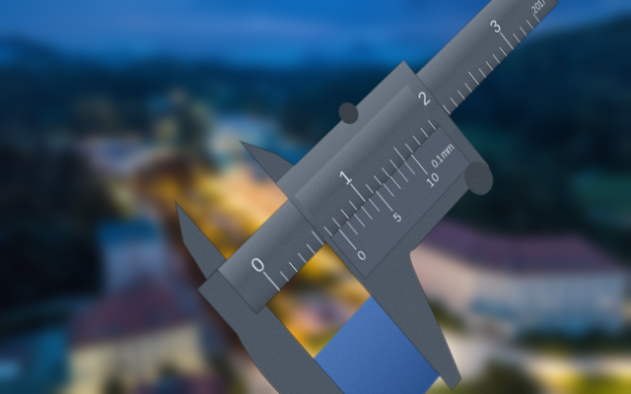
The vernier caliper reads 6.8 mm
